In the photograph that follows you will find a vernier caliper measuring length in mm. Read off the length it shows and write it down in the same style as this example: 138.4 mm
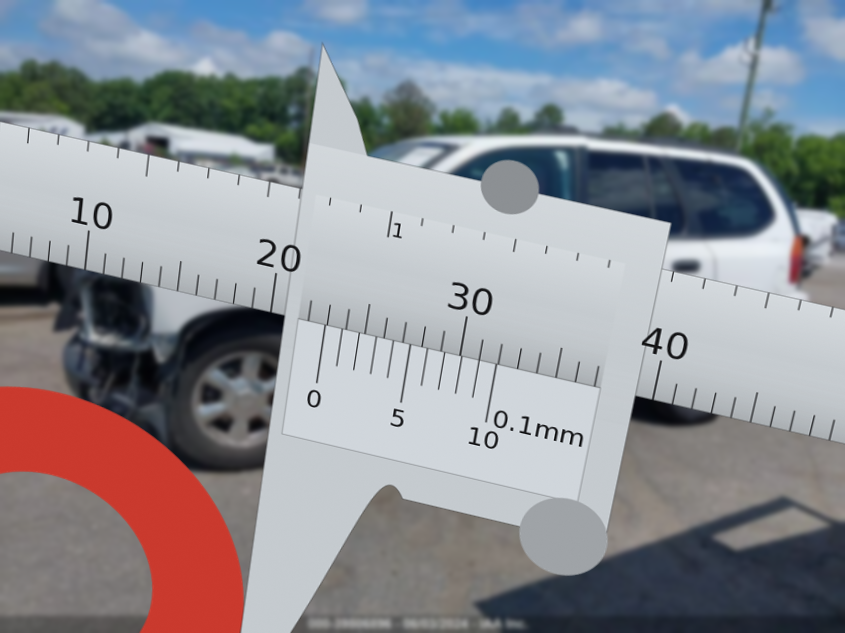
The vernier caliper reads 22.9 mm
